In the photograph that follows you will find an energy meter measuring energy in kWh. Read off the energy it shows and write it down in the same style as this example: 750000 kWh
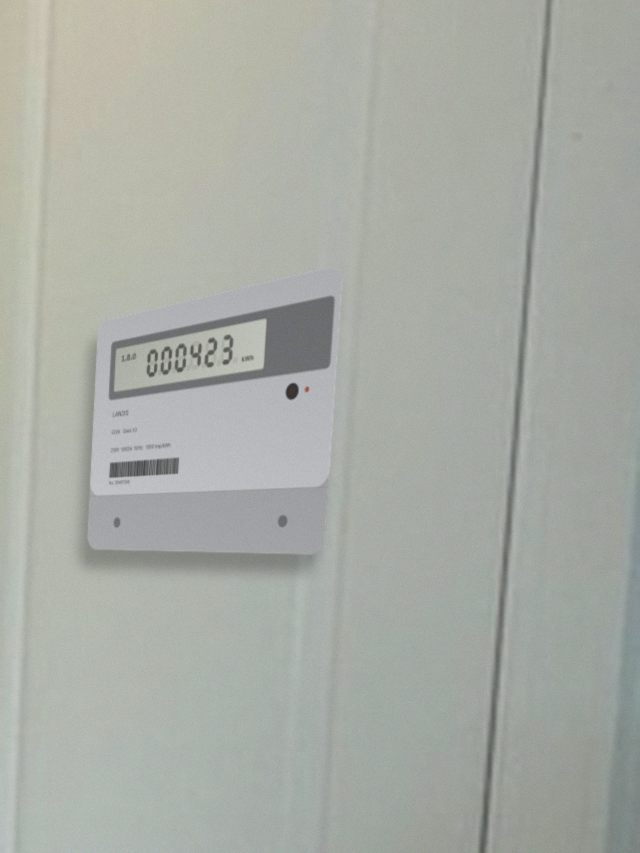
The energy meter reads 423 kWh
